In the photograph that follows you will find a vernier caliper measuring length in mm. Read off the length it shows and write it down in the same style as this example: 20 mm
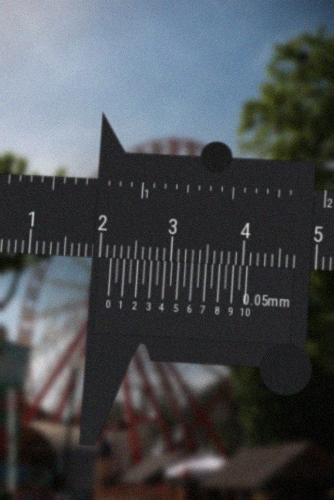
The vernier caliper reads 21.6 mm
